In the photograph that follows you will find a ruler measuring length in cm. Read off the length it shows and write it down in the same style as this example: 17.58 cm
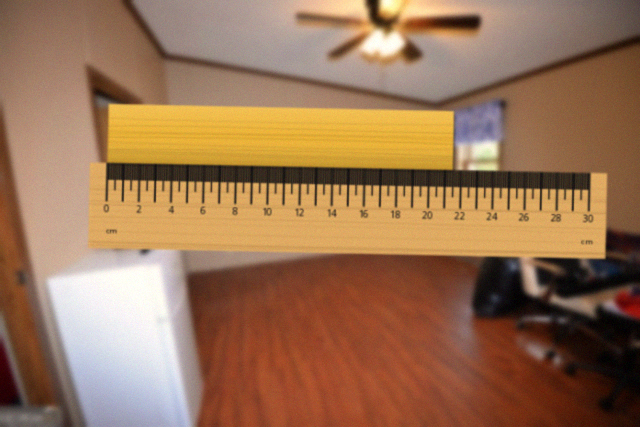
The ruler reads 21.5 cm
